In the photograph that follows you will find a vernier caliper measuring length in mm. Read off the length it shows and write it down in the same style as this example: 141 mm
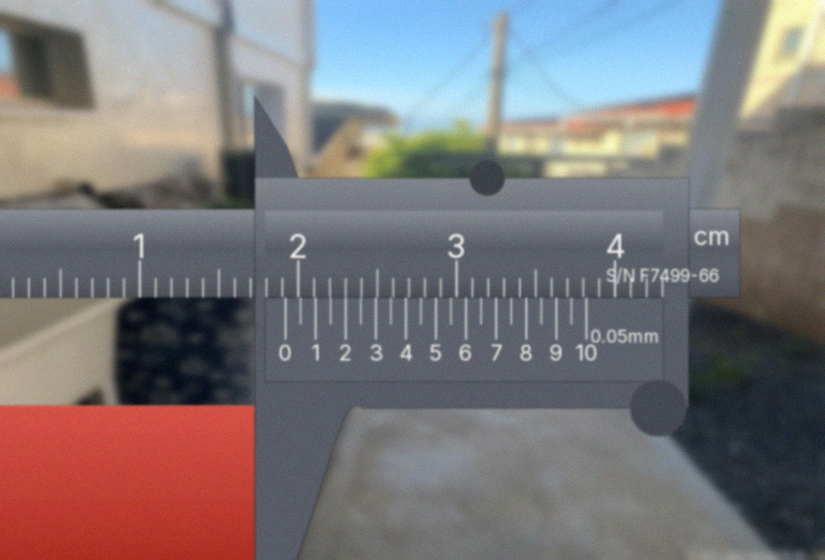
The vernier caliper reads 19.2 mm
